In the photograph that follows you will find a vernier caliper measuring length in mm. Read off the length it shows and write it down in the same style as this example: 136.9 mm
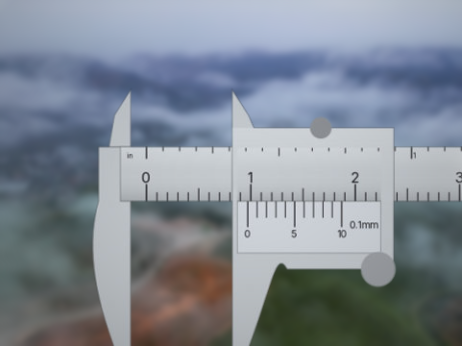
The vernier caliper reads 9.7 mm
